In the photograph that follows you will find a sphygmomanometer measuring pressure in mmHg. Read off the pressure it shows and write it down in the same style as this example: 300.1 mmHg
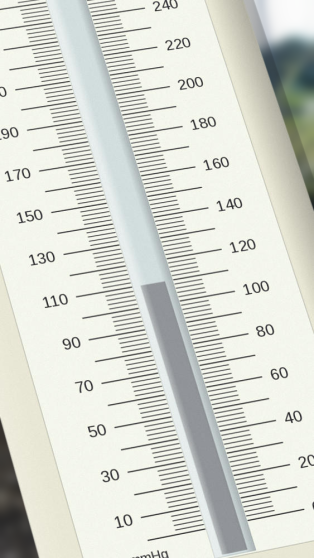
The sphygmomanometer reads 110 mmHg
